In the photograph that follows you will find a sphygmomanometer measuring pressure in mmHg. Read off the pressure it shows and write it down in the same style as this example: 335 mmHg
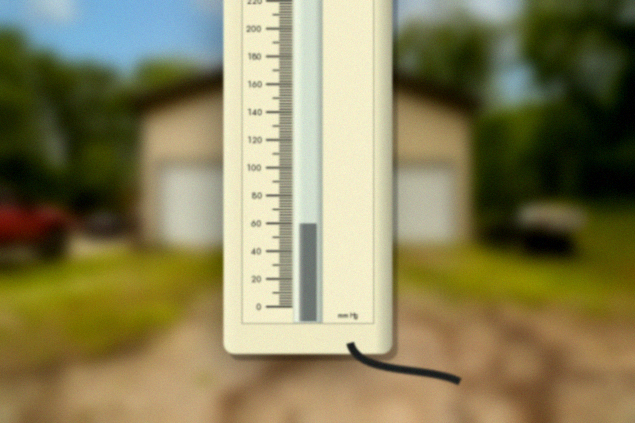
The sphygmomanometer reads 60 mmHg
